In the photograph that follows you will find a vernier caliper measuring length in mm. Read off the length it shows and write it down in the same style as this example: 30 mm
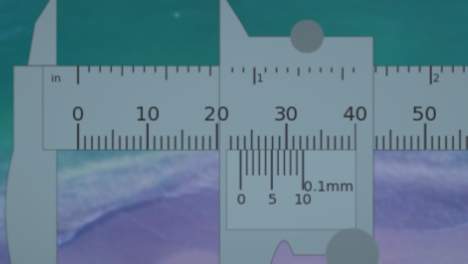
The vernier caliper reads 23.4 mm
